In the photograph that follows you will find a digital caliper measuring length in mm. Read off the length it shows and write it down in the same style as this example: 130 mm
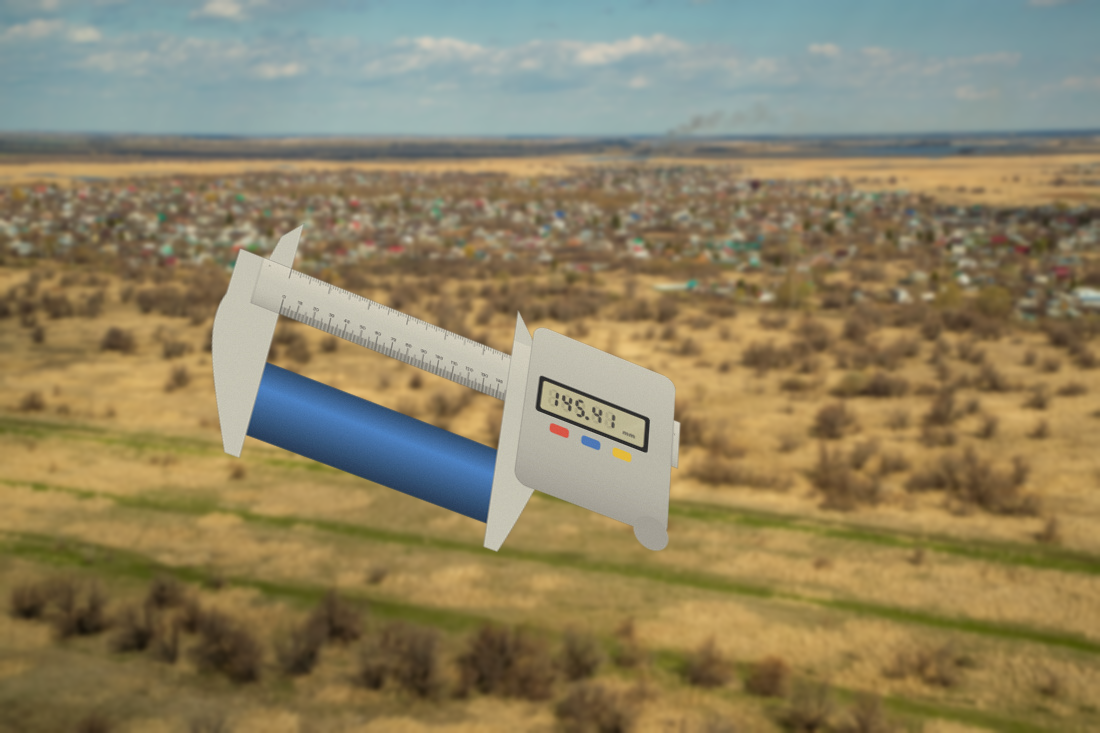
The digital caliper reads 145.41 mm
